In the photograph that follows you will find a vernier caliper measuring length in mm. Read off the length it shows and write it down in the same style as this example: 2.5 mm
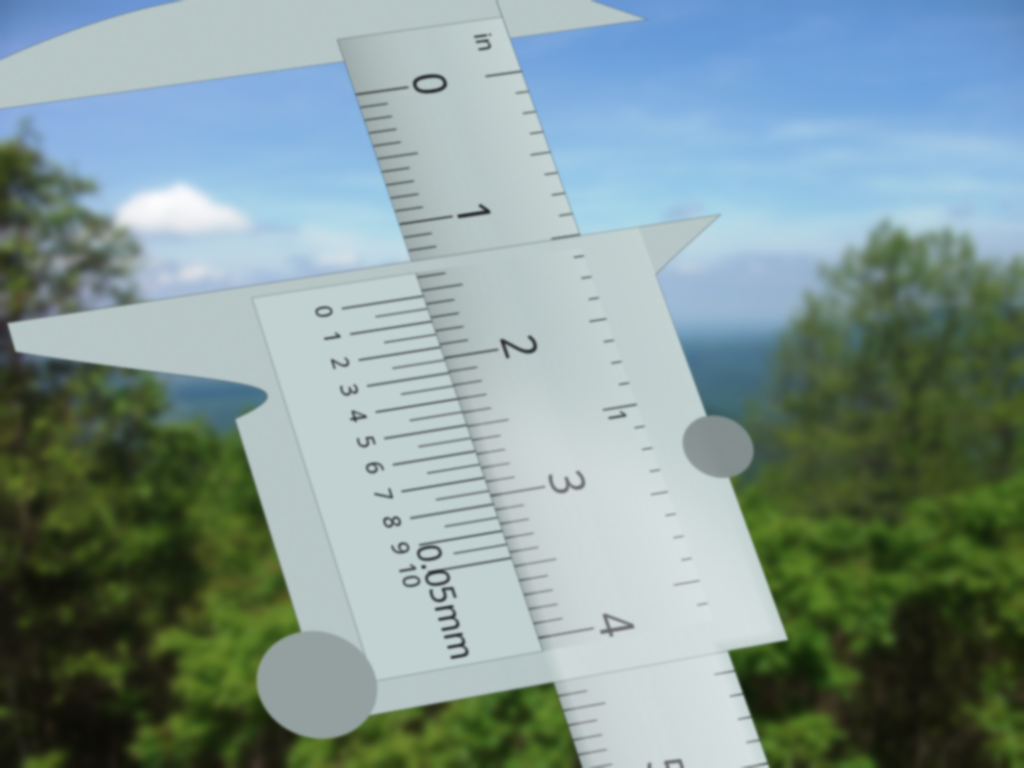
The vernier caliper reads 15.4 mm
